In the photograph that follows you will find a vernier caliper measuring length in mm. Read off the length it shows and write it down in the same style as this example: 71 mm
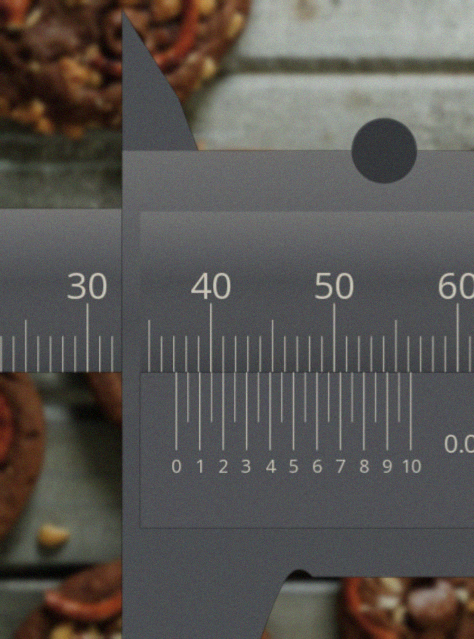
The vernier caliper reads 37.2 mm
